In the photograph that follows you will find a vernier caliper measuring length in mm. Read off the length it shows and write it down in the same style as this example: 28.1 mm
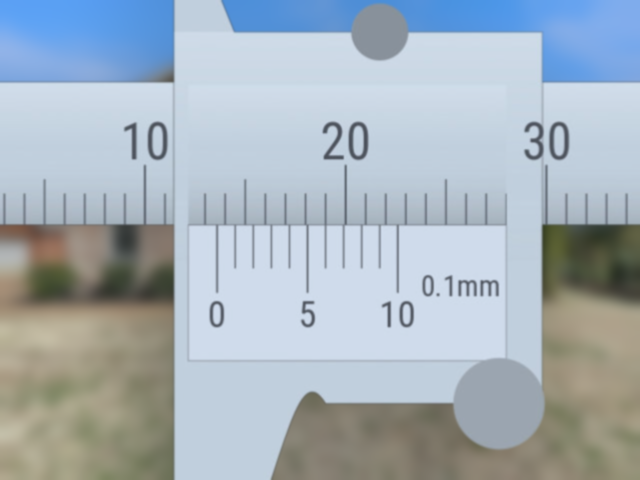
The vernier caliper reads 13.6 mm
